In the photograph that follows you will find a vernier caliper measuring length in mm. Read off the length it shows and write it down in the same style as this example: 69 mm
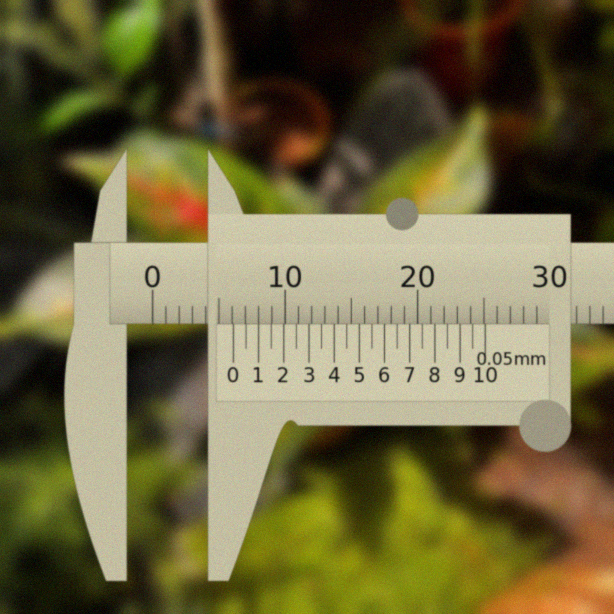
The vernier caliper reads 6.1 mm
